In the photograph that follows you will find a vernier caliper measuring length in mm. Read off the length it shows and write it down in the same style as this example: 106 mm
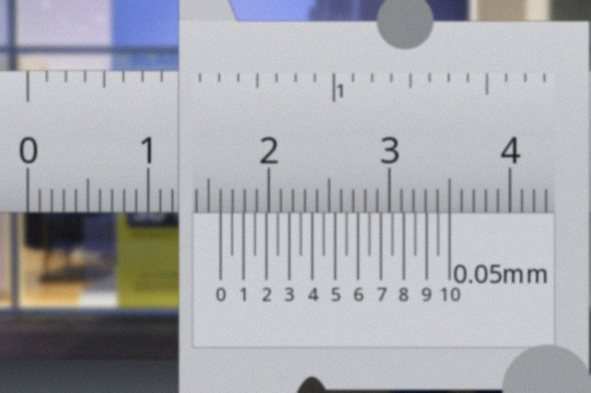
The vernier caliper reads 16.0 mm
